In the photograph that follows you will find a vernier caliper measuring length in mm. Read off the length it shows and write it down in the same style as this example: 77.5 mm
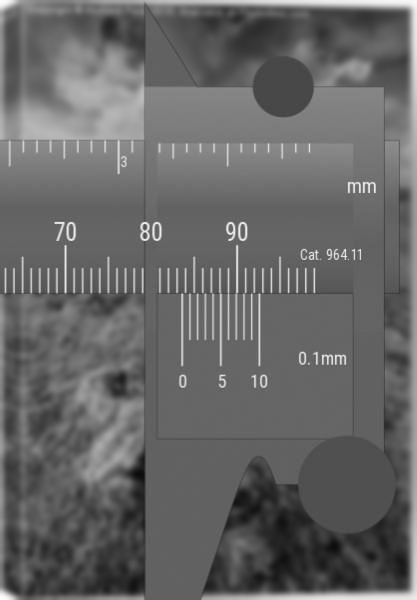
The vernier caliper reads 83.6 mm
